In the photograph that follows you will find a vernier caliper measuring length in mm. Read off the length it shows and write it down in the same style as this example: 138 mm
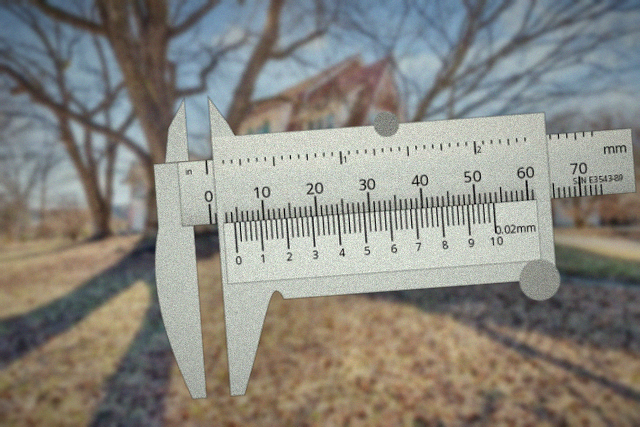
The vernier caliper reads 4.5 mm
